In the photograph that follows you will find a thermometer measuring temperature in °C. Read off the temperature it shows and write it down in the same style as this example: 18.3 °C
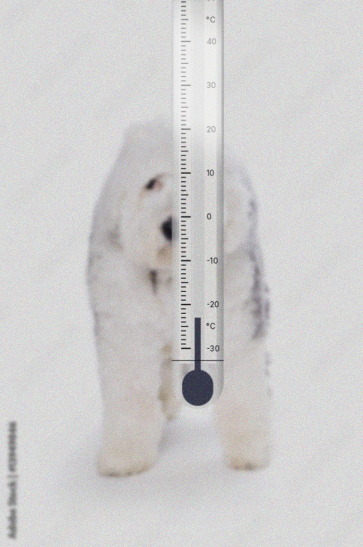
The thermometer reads -23 °C
